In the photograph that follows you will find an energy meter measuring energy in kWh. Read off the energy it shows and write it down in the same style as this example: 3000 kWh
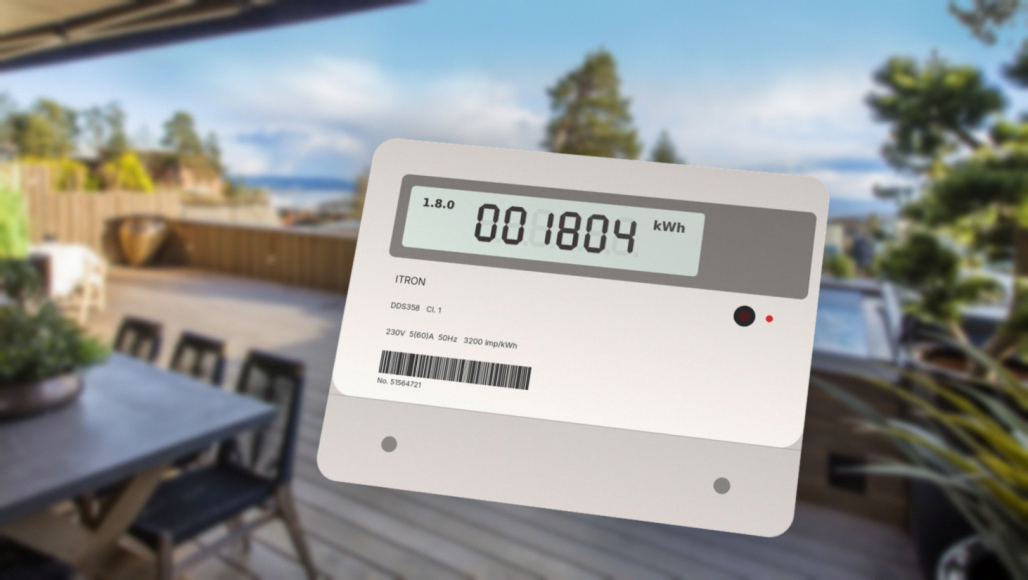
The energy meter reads 1804 kWh
